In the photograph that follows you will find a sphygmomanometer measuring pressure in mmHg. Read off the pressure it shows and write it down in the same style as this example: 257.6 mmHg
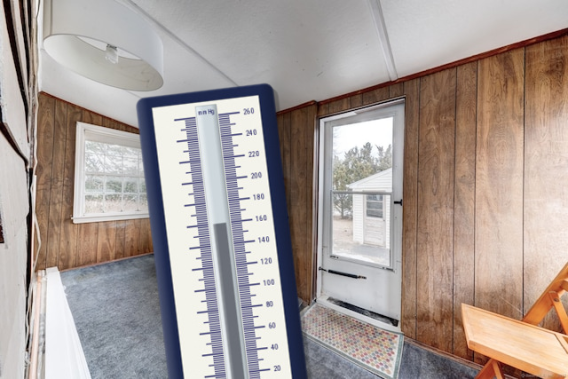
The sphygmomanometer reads 160 mmHg
